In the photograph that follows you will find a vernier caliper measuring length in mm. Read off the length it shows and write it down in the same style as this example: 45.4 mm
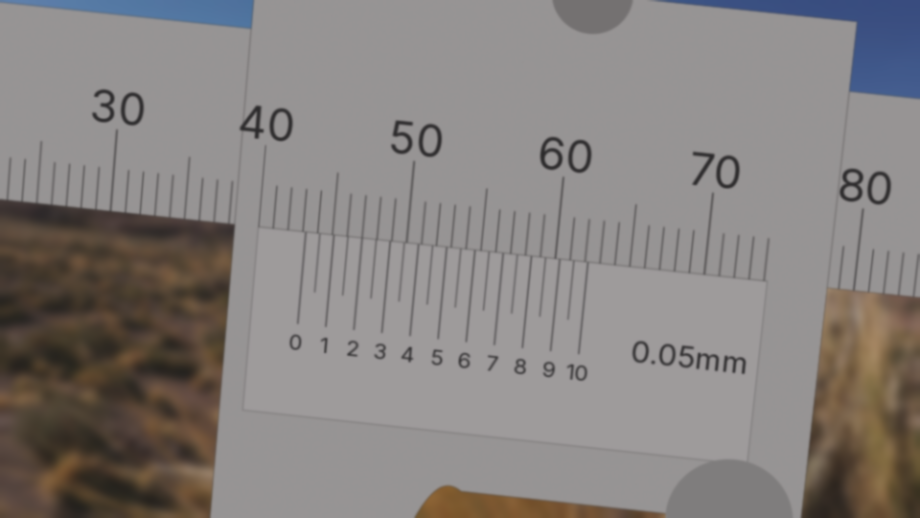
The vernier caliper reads 43.2 mm
